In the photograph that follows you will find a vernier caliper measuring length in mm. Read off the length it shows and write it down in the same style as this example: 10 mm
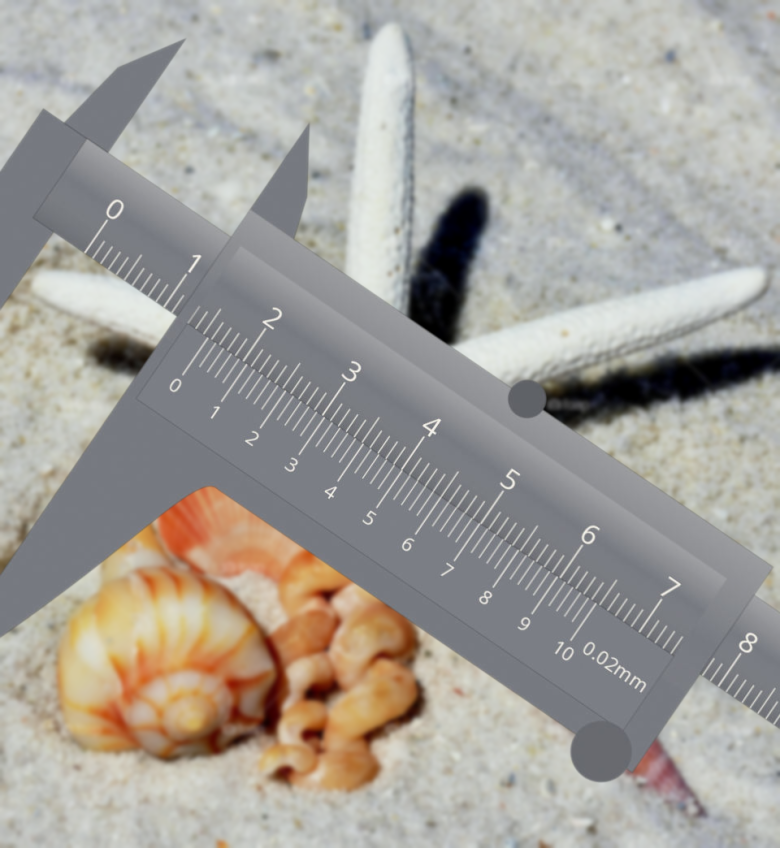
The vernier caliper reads 15.6 mm
